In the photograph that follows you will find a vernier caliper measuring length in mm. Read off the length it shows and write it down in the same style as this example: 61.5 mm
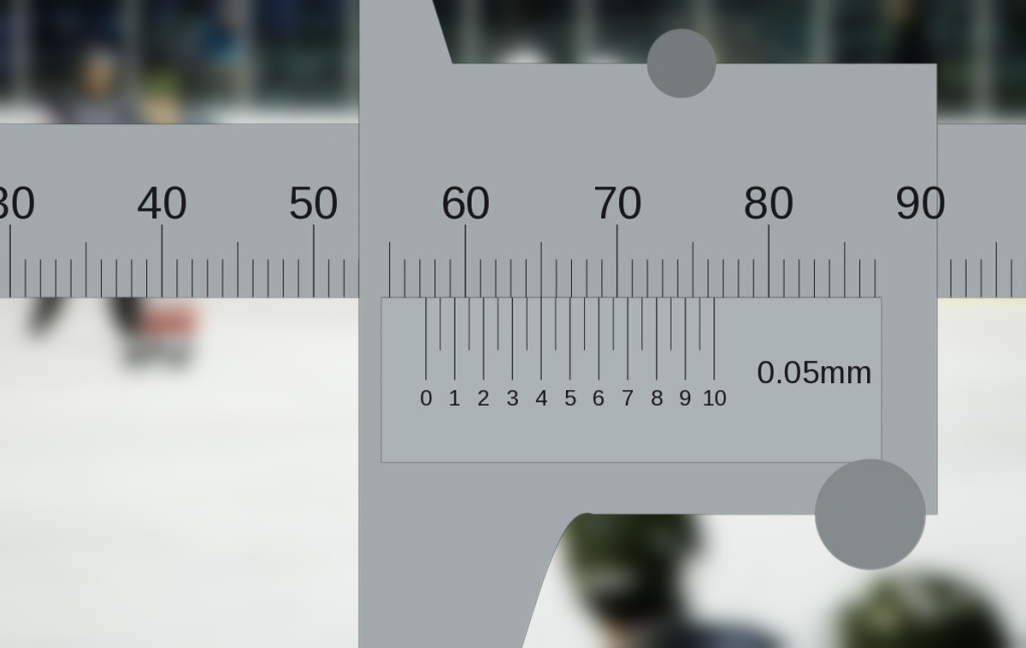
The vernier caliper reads 57.4 mm
